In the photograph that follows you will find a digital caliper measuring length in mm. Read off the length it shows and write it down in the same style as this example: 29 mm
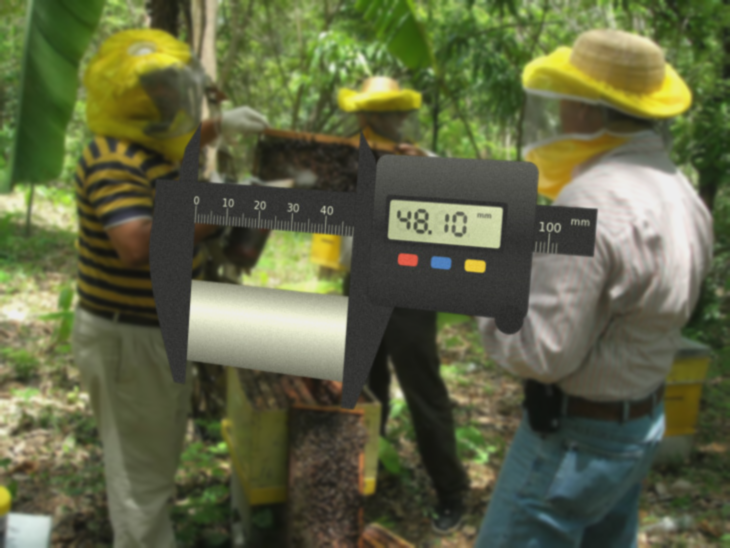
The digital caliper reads 48.10 mm
